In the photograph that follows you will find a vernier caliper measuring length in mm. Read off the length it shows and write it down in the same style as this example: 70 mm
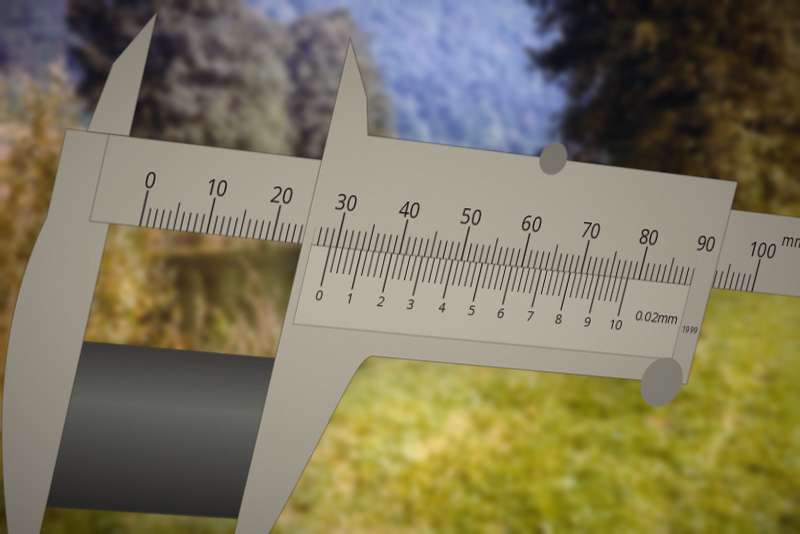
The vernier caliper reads 29.0 mm
